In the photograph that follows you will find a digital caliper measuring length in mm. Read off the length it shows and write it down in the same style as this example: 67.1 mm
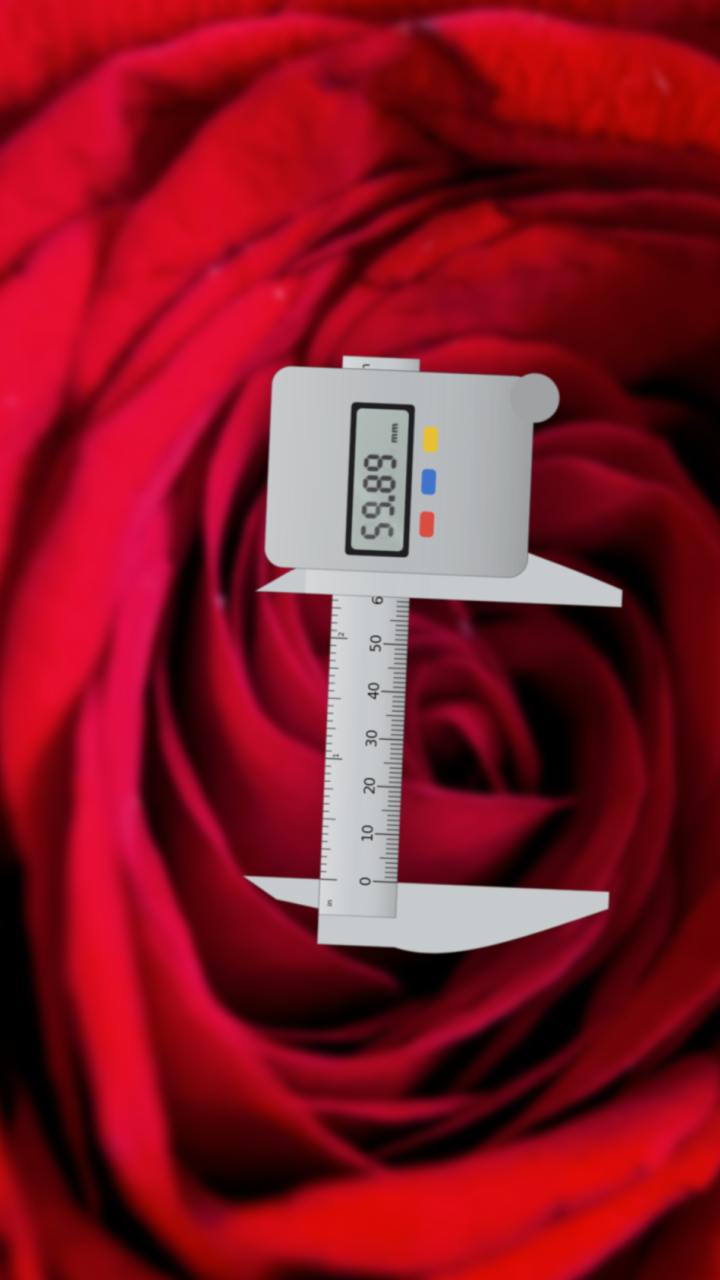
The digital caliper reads 59.89 mm
